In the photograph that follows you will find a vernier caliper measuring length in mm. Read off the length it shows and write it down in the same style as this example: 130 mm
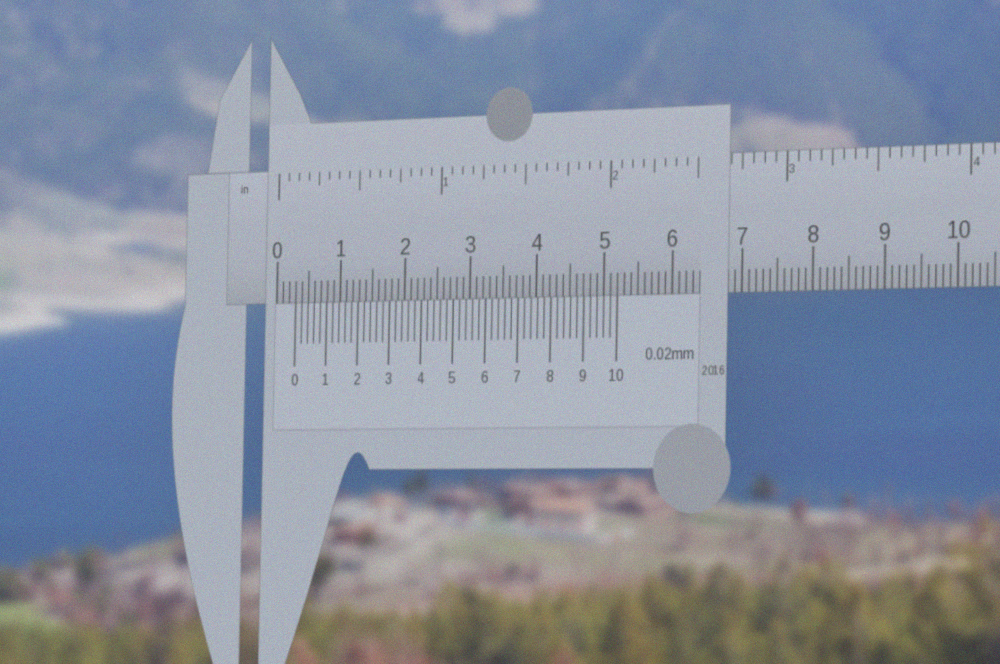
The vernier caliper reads 3.0 mm
